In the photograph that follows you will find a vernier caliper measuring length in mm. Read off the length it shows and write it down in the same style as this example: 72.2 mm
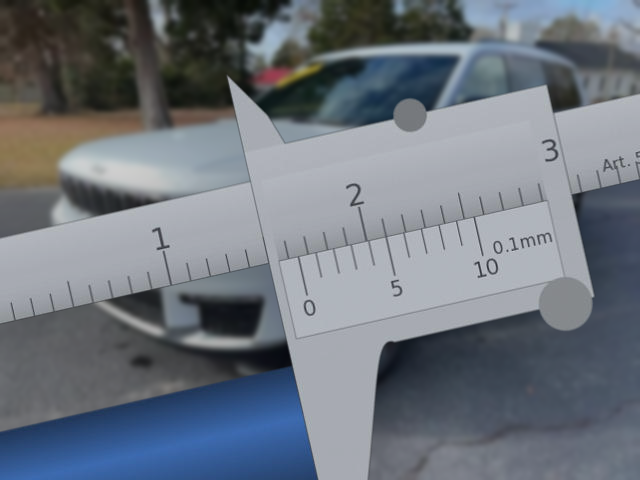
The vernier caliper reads 16.5 mm
